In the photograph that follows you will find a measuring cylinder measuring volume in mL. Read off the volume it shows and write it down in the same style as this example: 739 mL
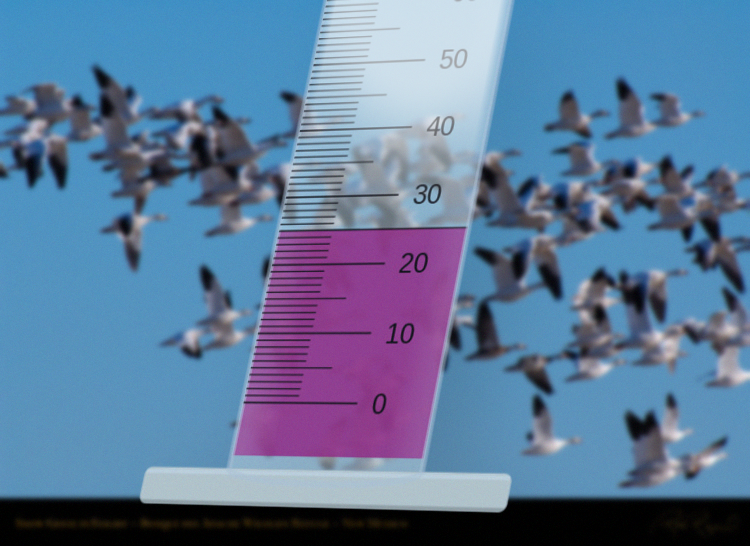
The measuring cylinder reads 25 mL
